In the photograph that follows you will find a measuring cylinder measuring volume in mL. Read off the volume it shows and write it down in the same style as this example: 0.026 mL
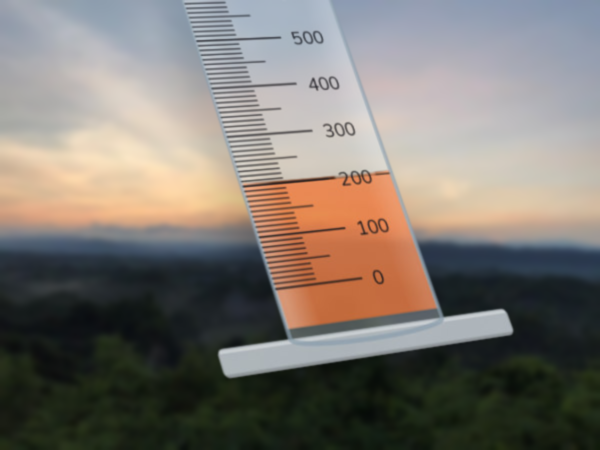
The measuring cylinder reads 200 mL
